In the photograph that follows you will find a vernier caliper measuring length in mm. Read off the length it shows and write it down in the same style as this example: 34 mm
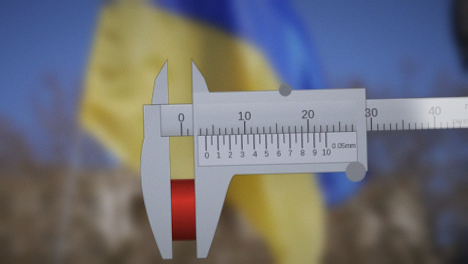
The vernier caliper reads 3.8 mm
